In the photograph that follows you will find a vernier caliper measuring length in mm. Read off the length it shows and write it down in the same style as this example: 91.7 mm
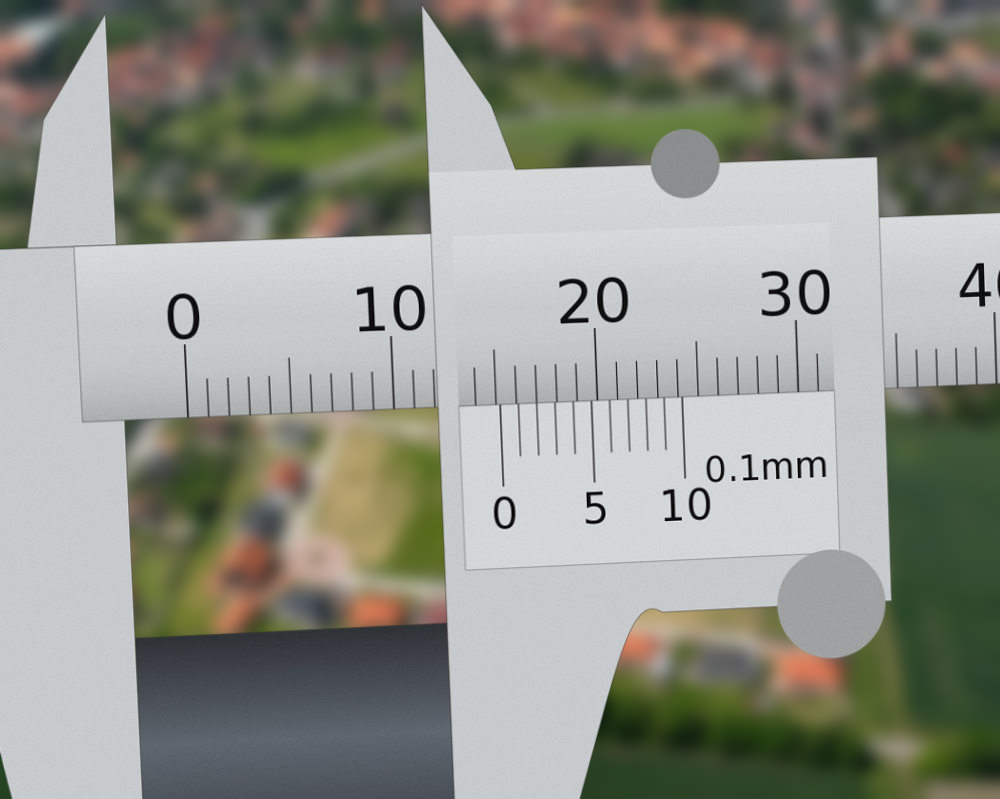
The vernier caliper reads 15.2 mm
